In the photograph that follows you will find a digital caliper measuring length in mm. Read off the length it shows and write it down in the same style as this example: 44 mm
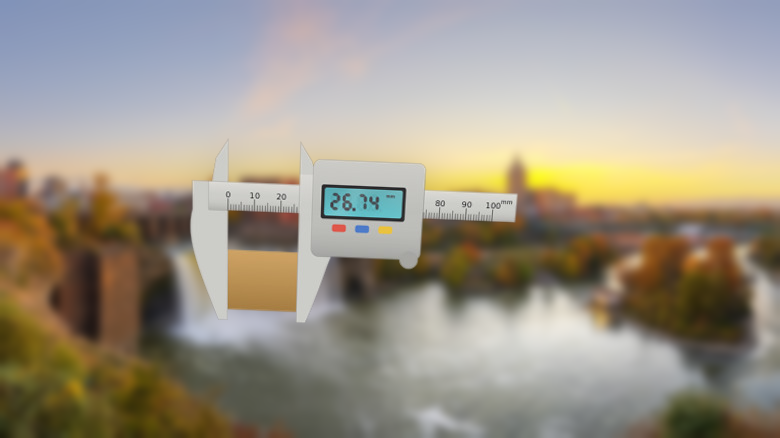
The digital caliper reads 26.74 mm
